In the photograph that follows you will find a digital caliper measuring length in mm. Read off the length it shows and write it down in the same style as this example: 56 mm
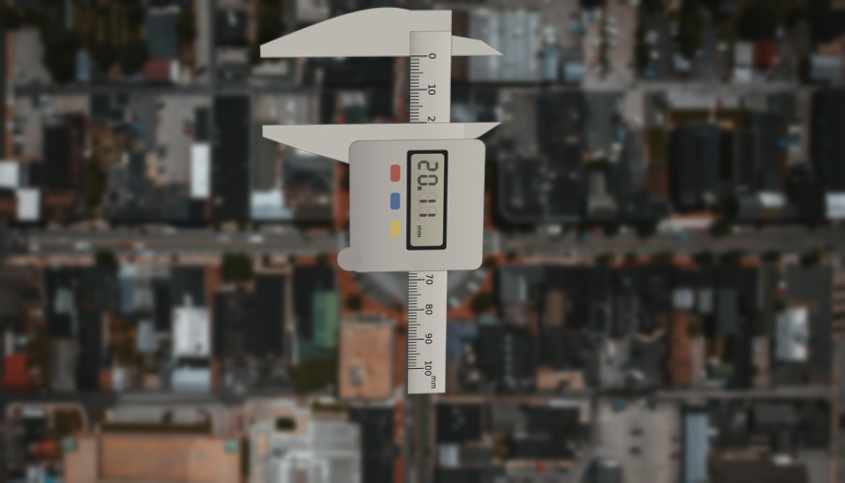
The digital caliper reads 20.11 mm
